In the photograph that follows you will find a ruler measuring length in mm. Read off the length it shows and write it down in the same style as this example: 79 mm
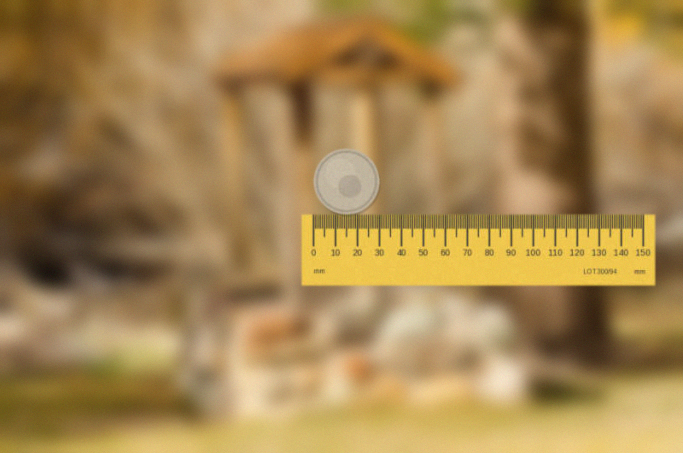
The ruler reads 30 mm
